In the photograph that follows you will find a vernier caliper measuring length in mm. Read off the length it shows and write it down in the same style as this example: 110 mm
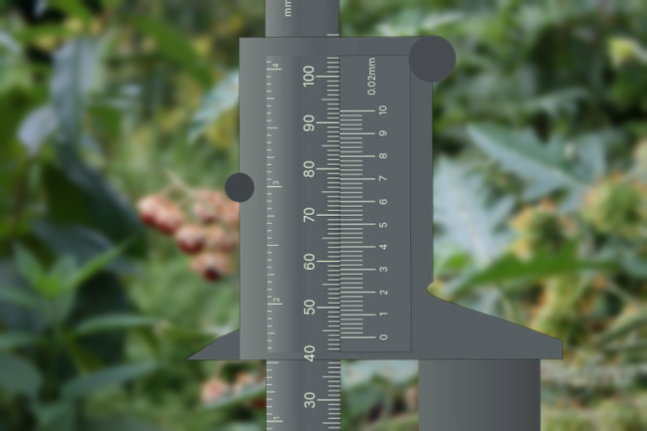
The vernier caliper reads 43.5 mm
